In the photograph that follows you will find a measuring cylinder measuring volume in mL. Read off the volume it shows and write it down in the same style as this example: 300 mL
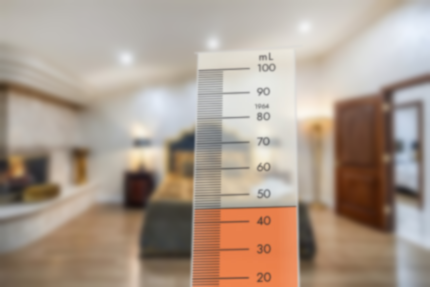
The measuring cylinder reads 45 mL
